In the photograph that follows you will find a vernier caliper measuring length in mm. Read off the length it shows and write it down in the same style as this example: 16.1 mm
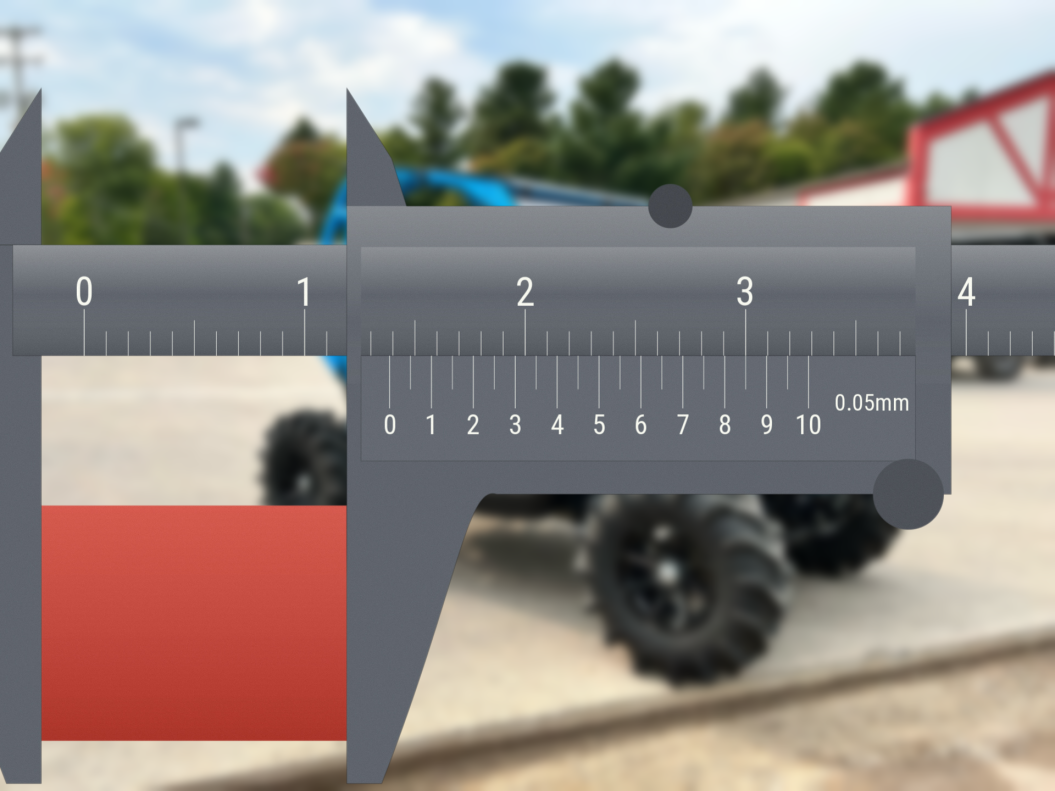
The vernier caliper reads 13.85 mm
